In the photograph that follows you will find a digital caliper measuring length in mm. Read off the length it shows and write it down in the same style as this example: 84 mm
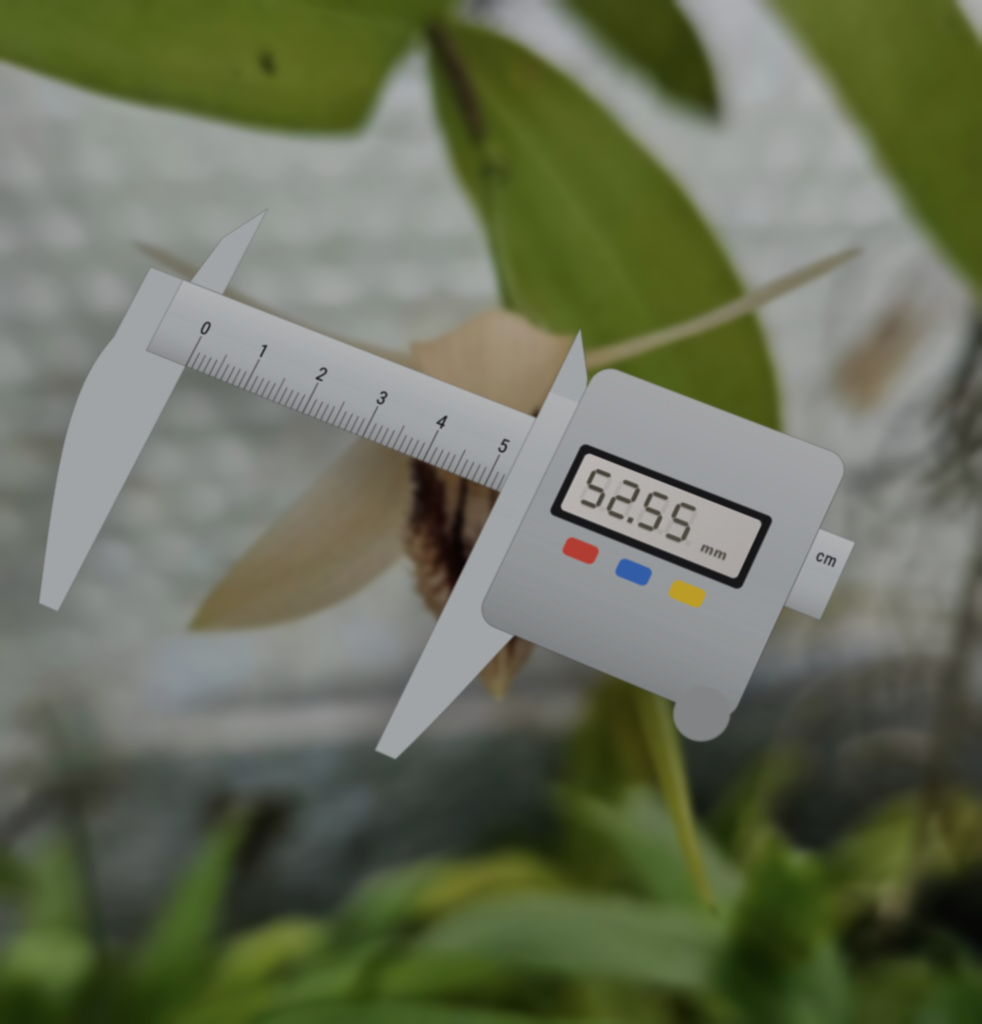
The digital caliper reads 52.55 mm
